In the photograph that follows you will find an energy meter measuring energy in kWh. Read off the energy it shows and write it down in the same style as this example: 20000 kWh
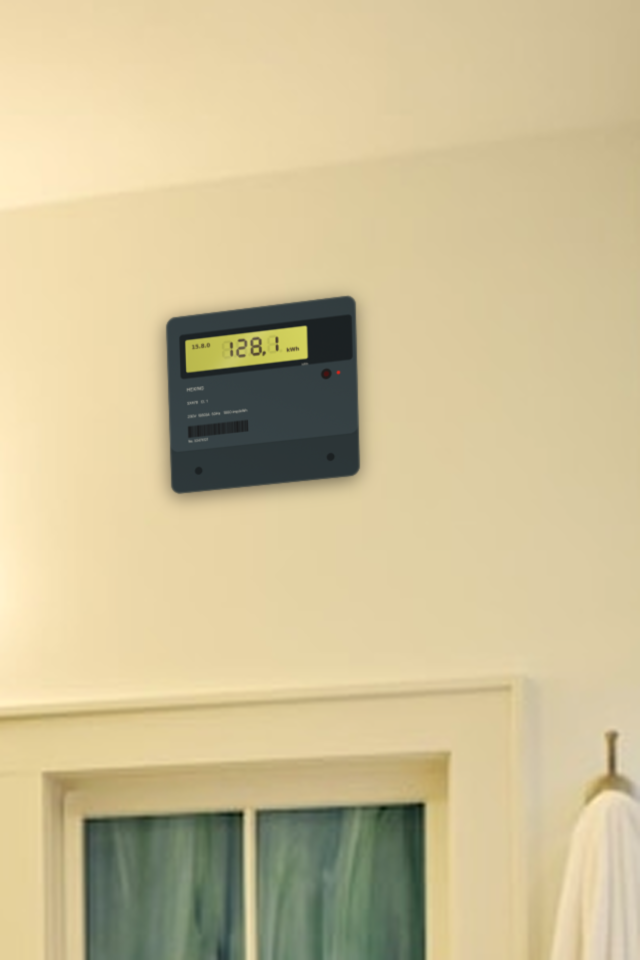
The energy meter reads 128.1 kWh
